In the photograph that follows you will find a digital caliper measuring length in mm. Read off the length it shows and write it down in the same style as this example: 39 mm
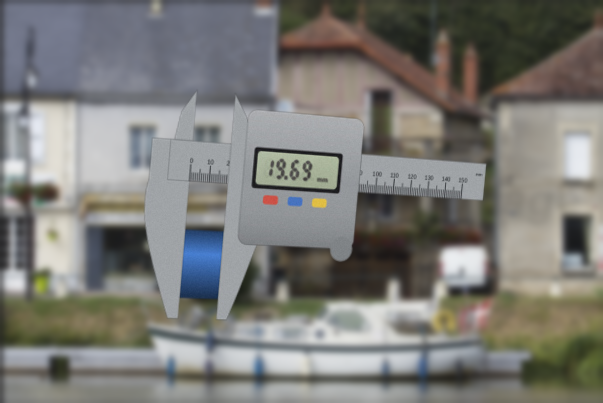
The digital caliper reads 19.69 mm
